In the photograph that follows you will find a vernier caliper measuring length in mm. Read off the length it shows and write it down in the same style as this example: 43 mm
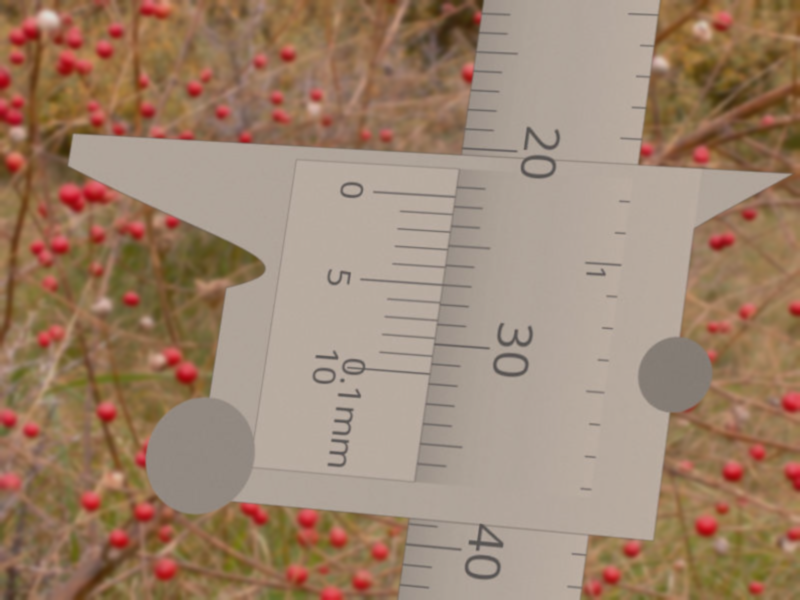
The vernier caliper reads 22.5 mm
